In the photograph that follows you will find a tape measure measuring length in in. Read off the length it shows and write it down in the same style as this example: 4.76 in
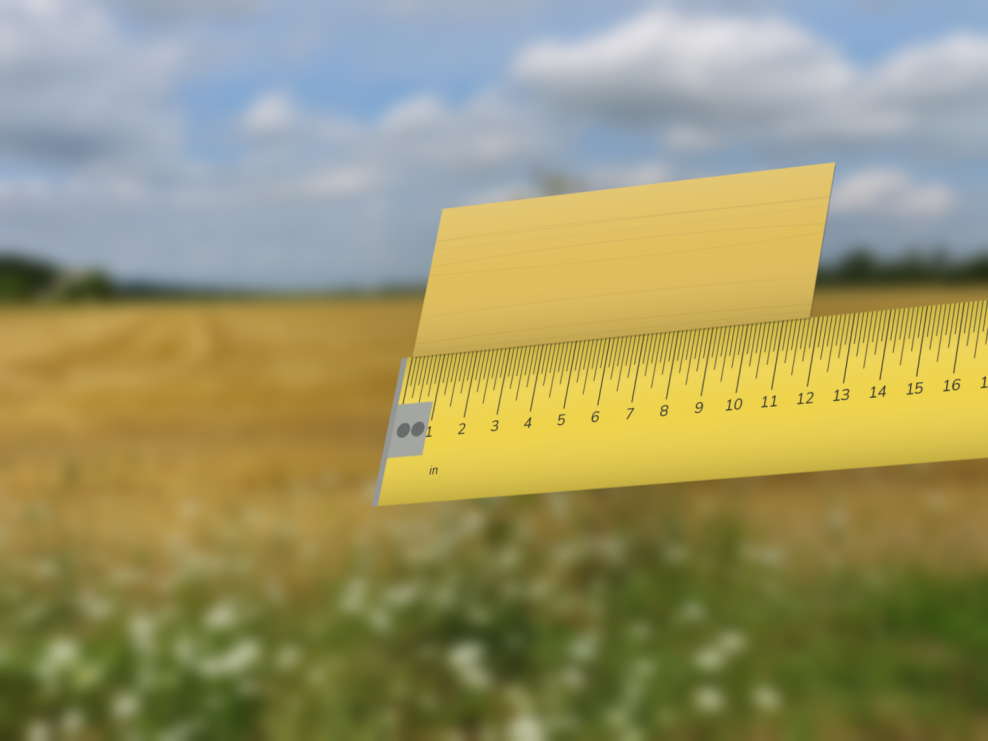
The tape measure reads 11.75 in
